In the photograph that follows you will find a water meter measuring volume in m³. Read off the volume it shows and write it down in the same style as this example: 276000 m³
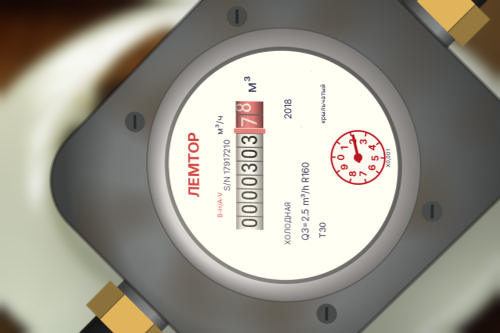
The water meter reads 303.782 m³
